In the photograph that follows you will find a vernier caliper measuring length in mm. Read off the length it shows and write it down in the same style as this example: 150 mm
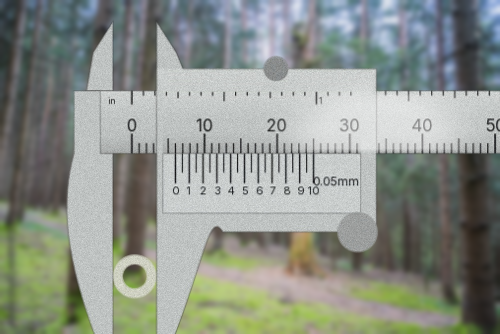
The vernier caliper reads 6.0 mm
